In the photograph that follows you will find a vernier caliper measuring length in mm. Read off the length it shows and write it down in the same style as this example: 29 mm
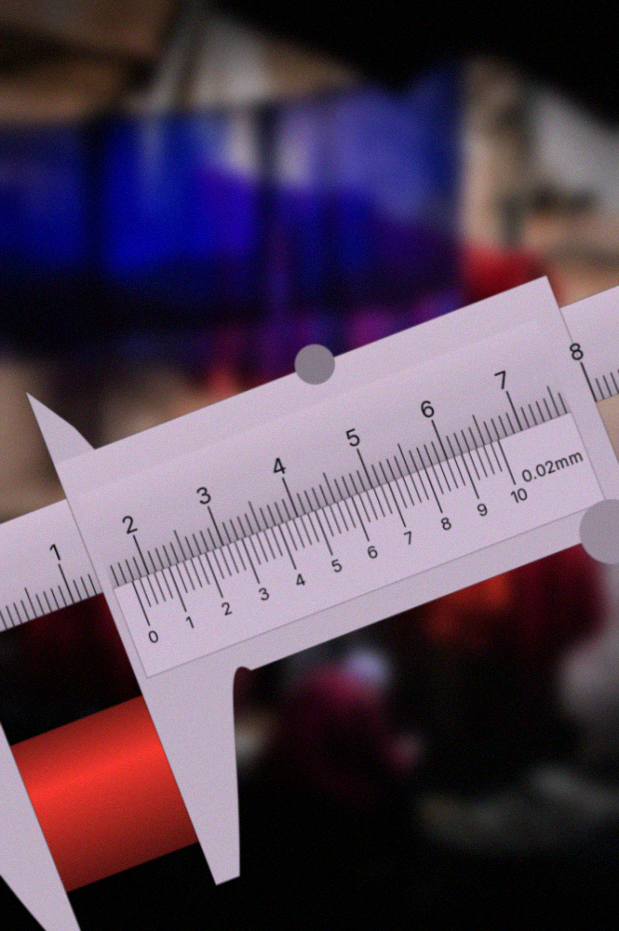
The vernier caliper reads 17.8 mm
